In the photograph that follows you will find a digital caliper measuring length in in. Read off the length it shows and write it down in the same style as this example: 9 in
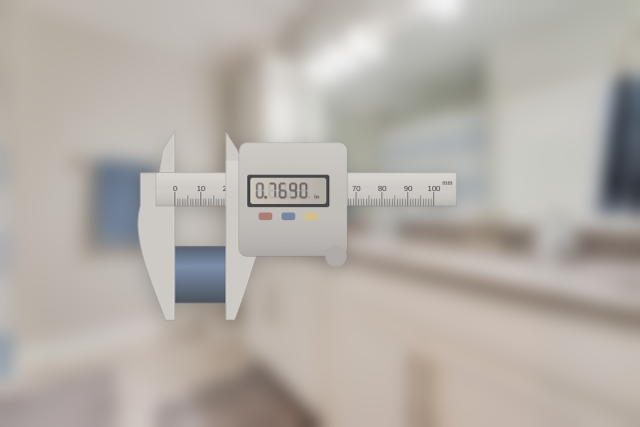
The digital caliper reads 0.7690 in
